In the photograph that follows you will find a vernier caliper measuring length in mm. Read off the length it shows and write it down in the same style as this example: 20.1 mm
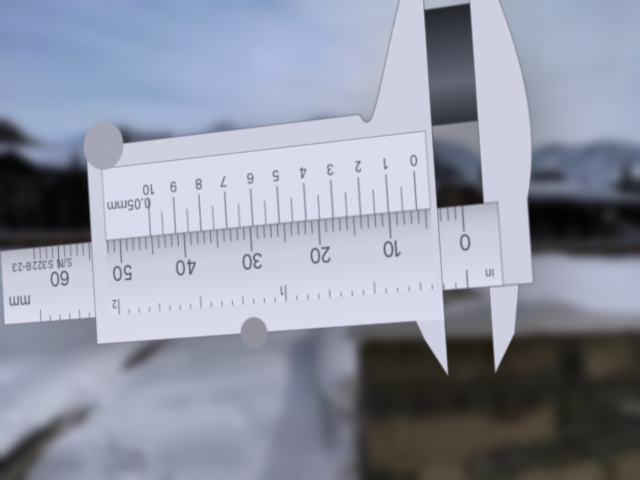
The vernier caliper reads 6.2 mm
